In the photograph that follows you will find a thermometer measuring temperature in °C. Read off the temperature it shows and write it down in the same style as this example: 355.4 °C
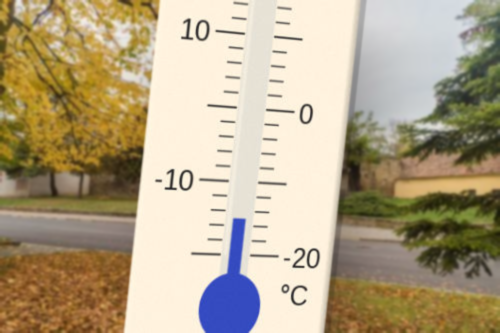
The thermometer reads -15 °C
